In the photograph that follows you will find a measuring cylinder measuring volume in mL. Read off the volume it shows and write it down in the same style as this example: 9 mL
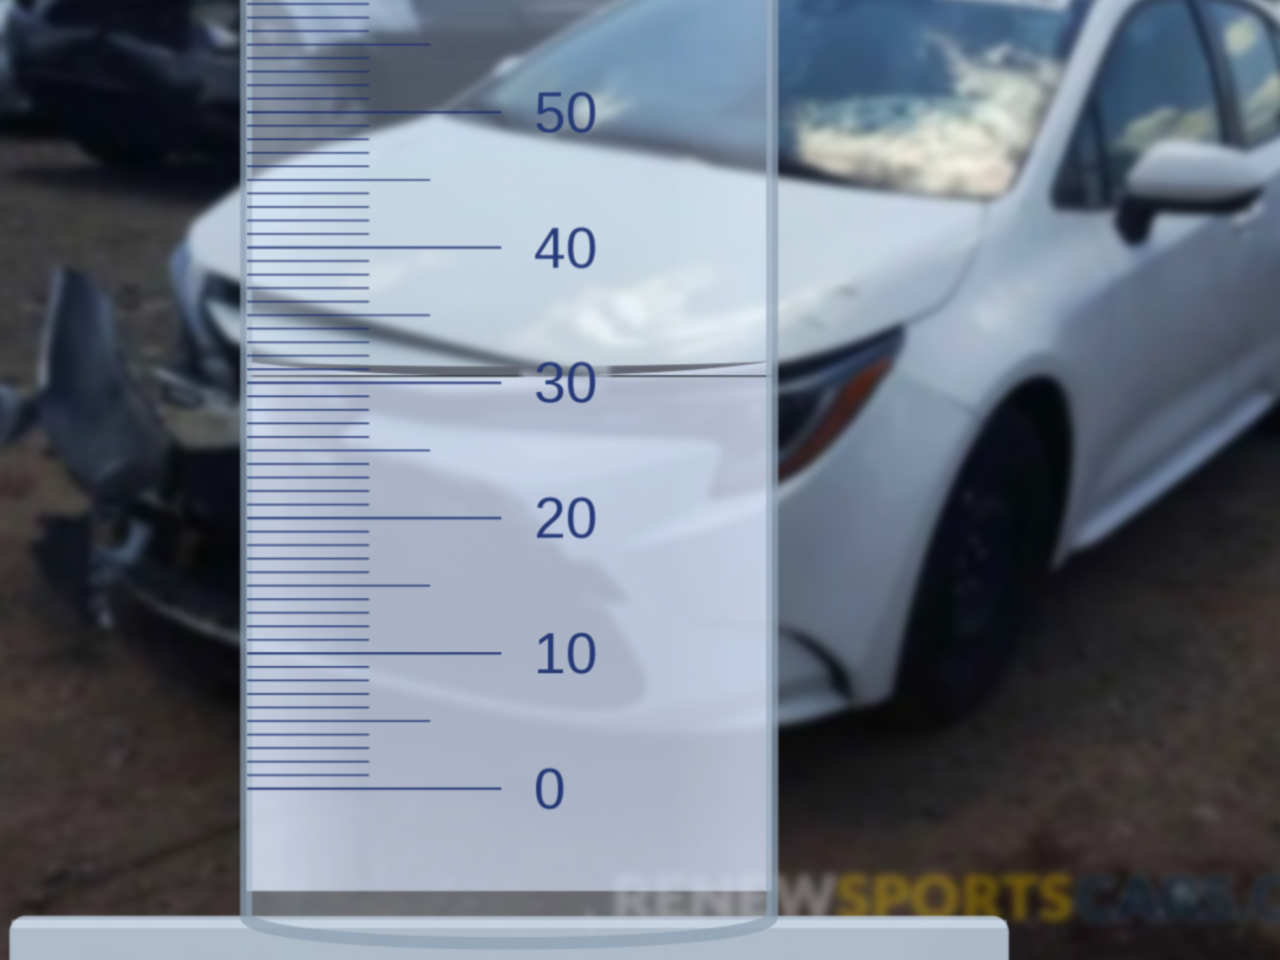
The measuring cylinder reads 30.5 mL
